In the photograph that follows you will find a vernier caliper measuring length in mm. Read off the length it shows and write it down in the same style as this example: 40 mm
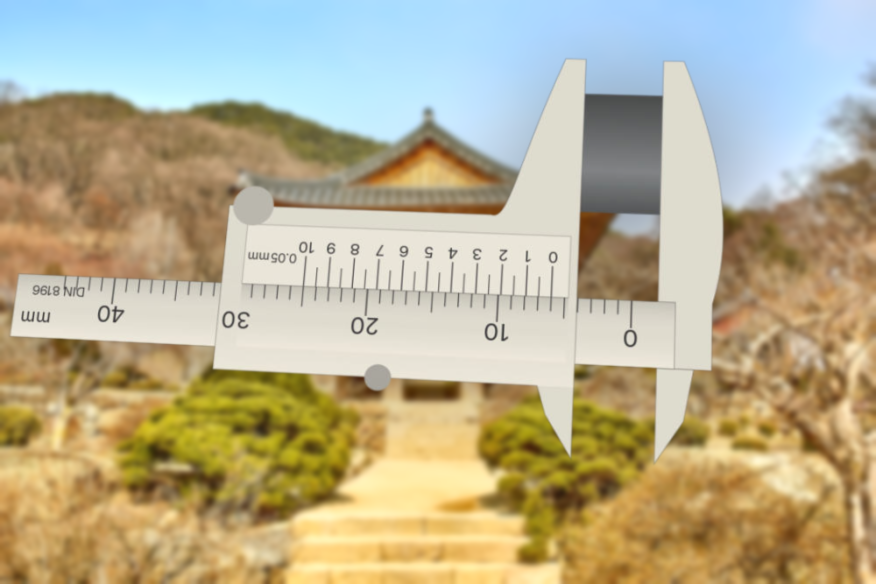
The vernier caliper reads 6.0 mm
